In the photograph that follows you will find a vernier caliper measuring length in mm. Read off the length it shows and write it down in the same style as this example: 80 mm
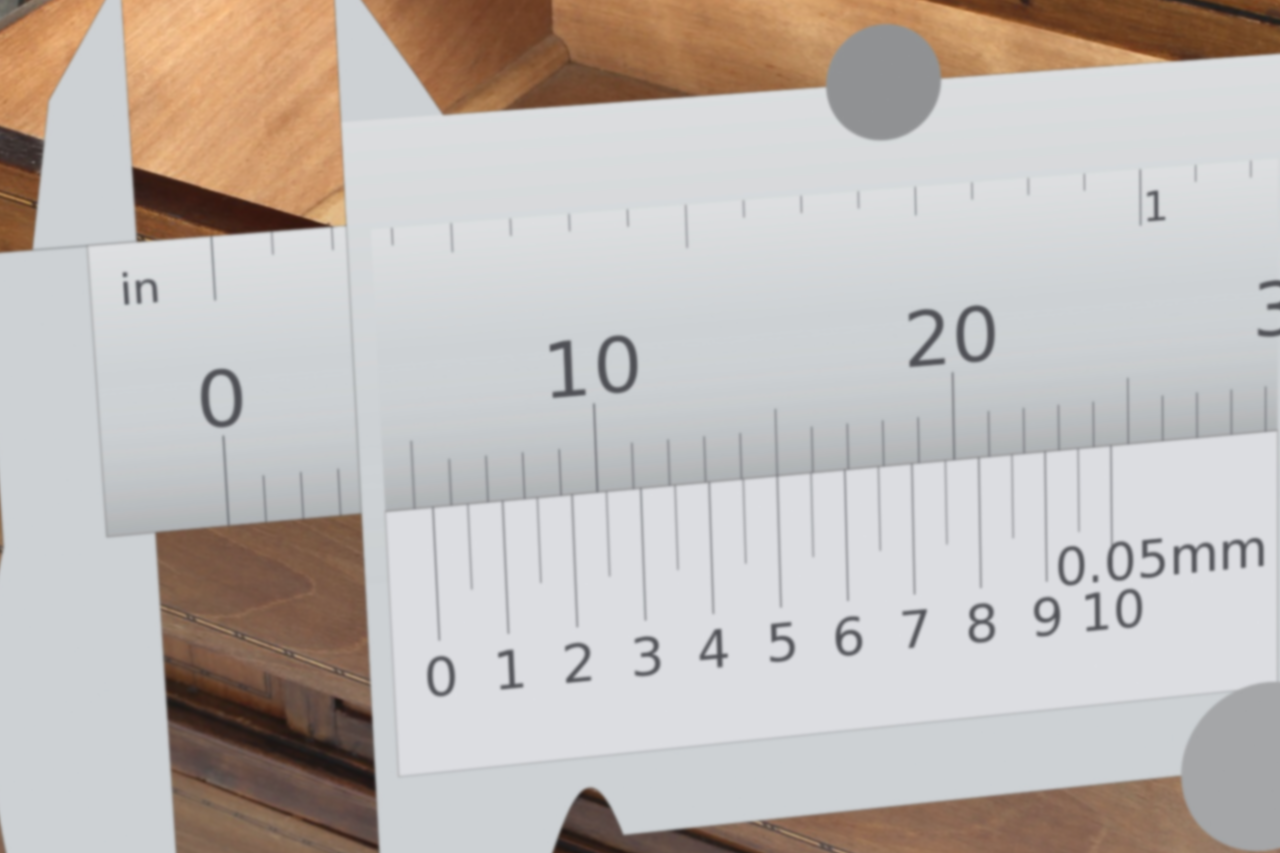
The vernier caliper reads 5.50 mm
